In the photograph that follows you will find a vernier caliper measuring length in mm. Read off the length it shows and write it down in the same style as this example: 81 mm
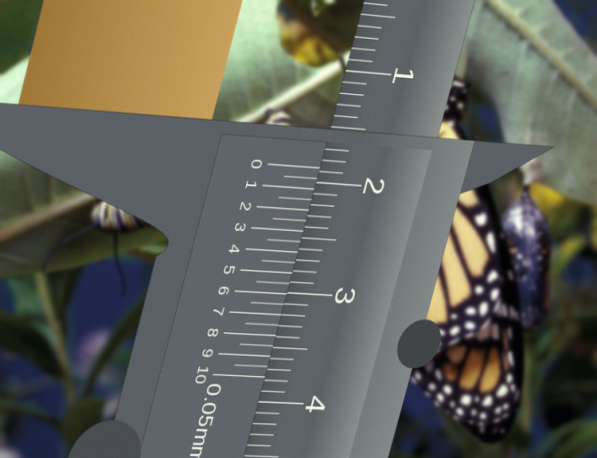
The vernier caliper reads 18.7 mm
